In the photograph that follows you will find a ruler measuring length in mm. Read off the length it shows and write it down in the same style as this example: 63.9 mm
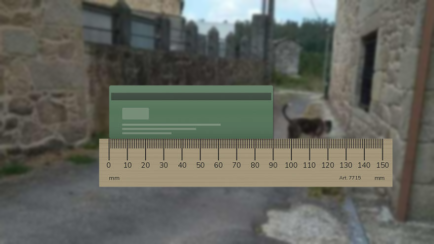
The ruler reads 90 mm
